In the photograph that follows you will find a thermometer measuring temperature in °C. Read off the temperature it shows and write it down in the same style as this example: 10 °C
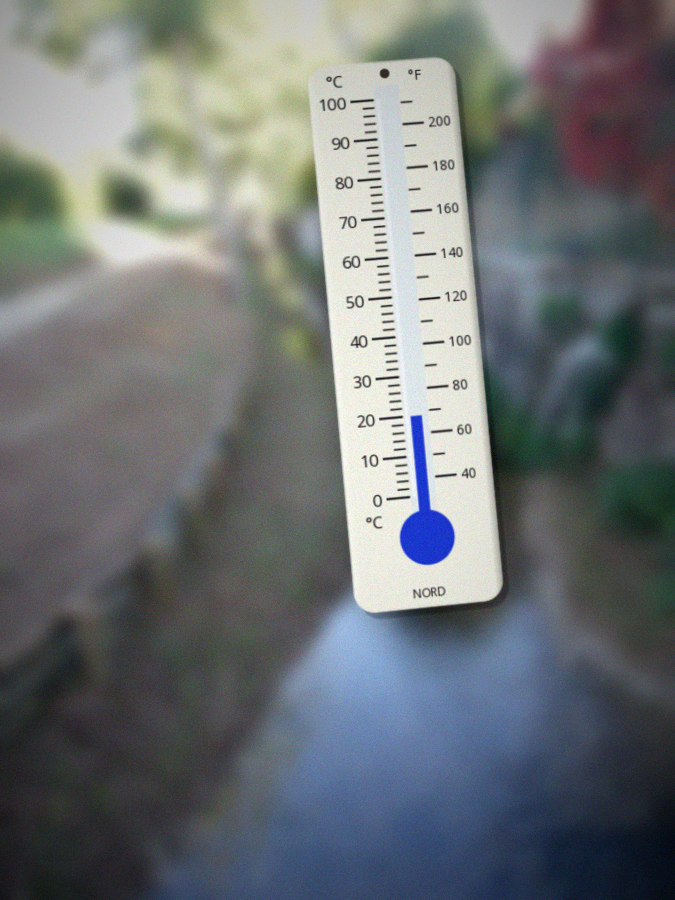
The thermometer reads 20 °C
